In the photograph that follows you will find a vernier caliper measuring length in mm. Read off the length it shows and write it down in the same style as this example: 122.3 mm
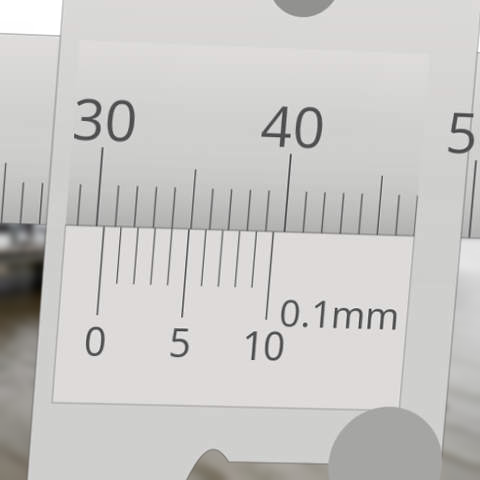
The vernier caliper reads 30.4 mm
